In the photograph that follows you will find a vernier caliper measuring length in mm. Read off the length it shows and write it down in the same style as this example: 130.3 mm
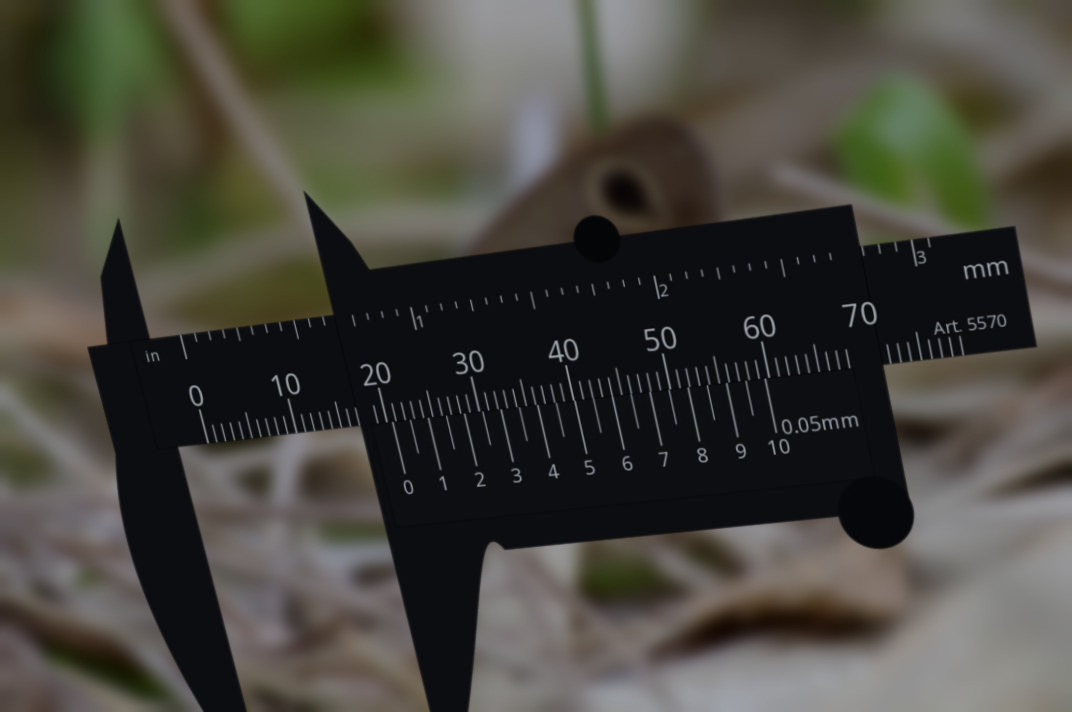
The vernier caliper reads 20.6 mm
